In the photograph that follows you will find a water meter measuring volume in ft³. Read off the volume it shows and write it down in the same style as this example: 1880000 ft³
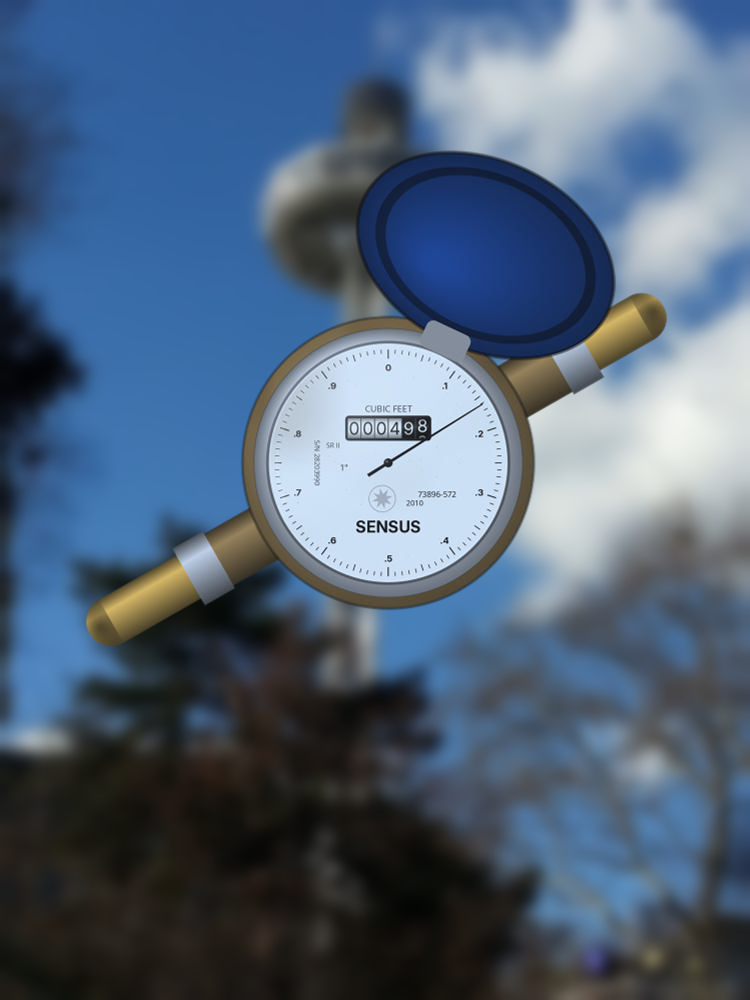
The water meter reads 498.16 ft³
